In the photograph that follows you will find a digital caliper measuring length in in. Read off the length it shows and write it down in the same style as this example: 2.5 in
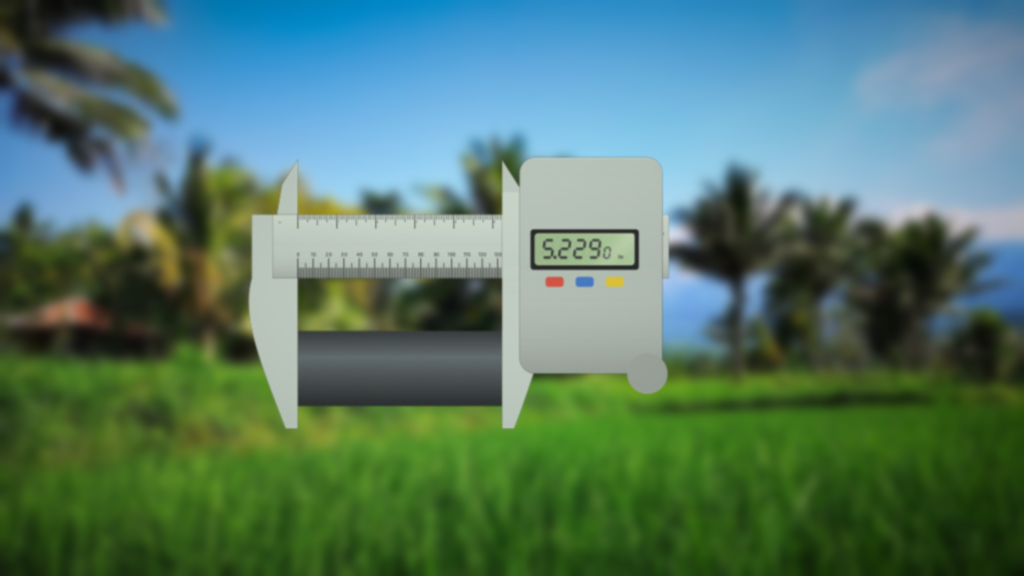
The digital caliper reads 5.2290 in
